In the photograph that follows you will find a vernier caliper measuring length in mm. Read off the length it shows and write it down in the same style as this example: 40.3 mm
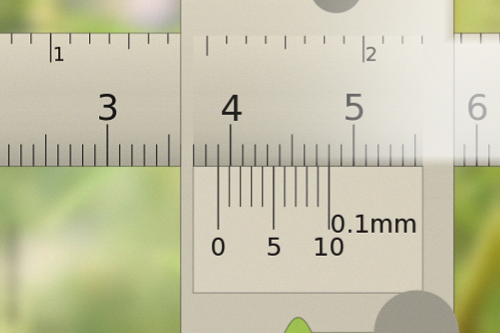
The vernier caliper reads 39.0 mm
